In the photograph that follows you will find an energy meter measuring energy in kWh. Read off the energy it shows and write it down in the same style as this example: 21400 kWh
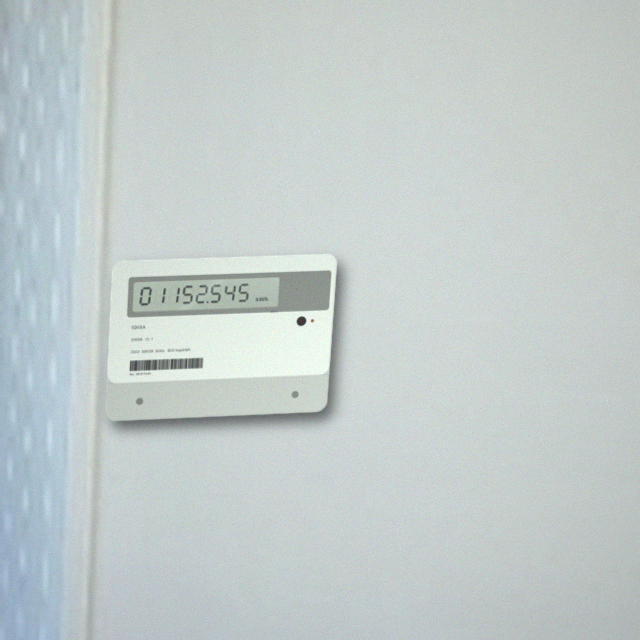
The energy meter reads 1152.545 kWh
